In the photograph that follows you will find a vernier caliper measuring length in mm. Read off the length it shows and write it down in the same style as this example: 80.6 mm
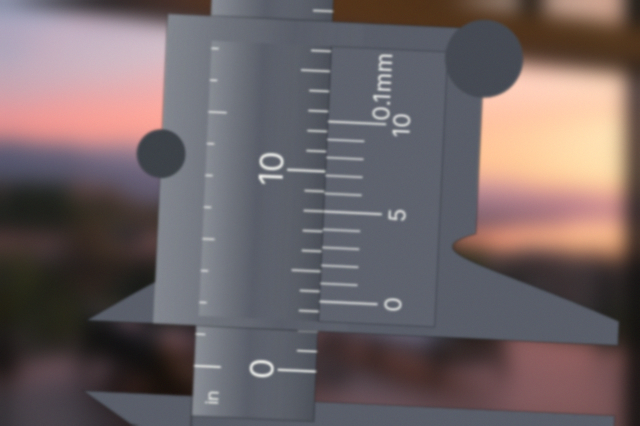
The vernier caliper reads 3.5 mm
